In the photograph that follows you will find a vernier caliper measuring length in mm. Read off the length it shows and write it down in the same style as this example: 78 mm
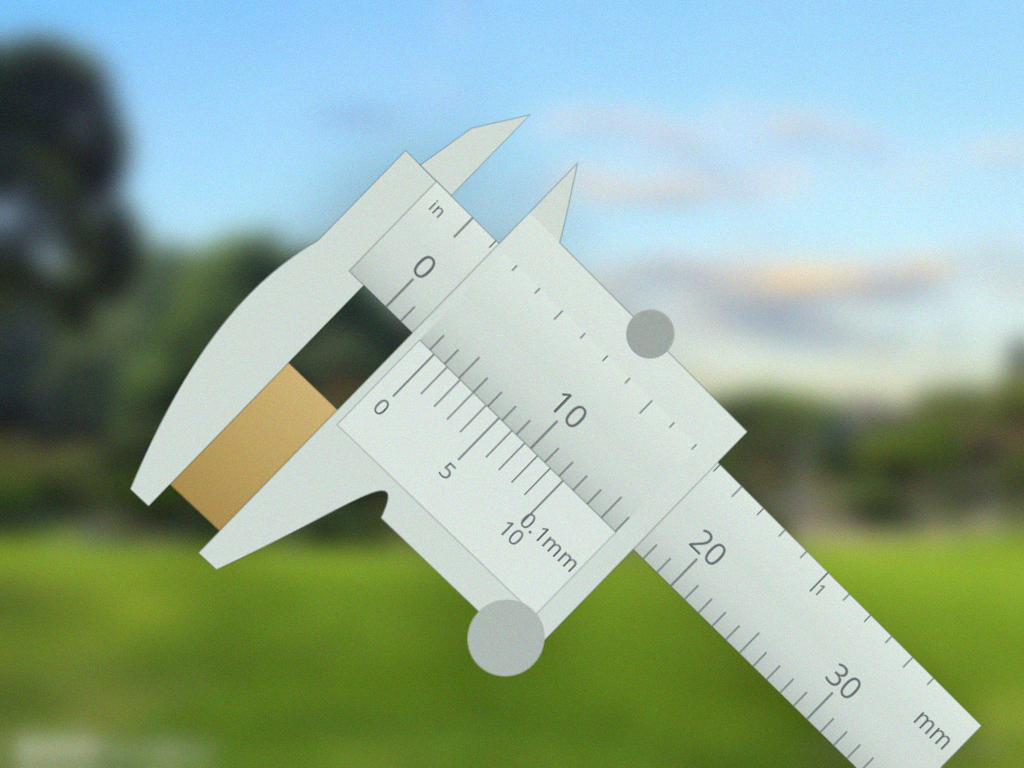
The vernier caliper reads 3.3 mm
